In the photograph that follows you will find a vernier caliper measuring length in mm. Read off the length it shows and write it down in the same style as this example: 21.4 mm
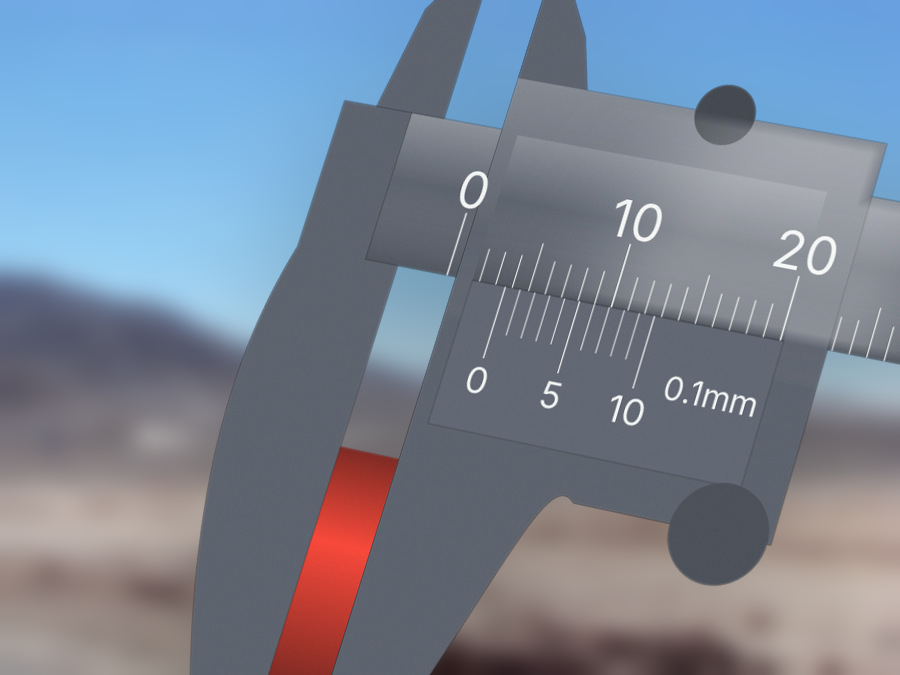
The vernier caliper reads 3.6 mm
